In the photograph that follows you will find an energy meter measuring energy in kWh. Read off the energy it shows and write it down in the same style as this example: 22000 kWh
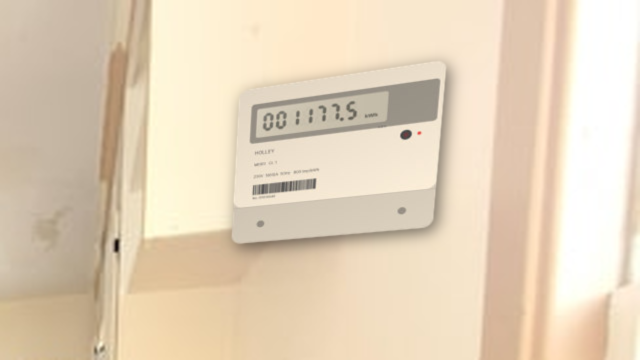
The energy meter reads 1177.5 kWh
